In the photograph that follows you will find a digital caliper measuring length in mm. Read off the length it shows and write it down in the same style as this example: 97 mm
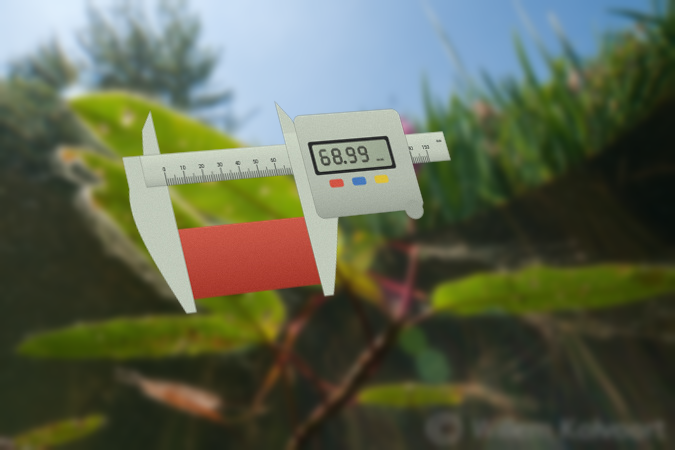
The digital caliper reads 68.99 mm
